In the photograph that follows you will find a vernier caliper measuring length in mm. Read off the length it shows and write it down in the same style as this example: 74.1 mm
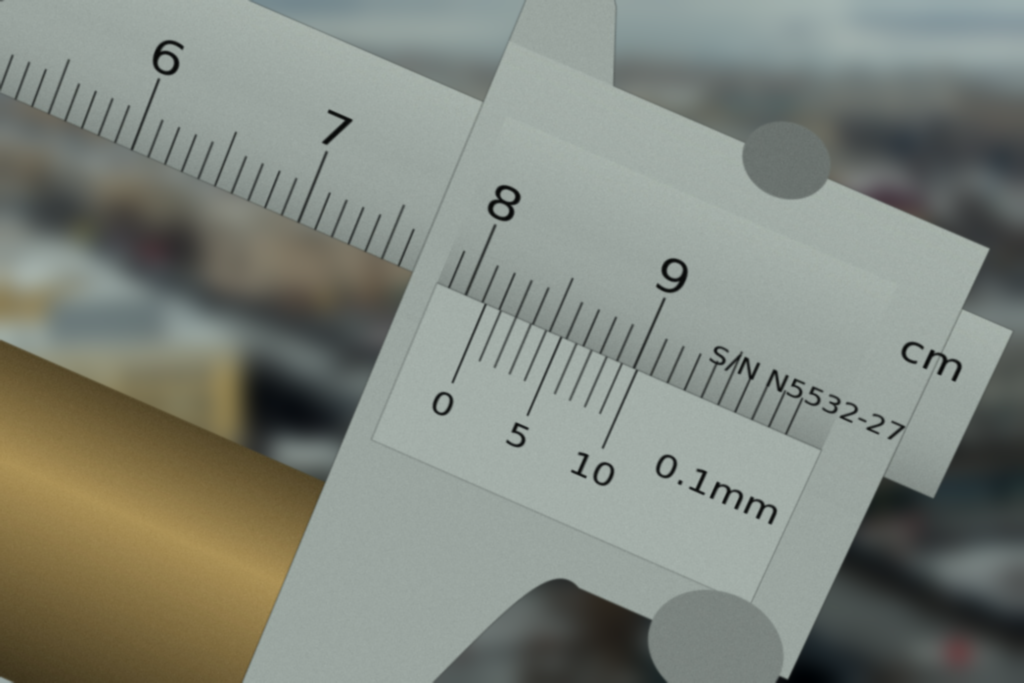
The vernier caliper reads 81.2 mm
